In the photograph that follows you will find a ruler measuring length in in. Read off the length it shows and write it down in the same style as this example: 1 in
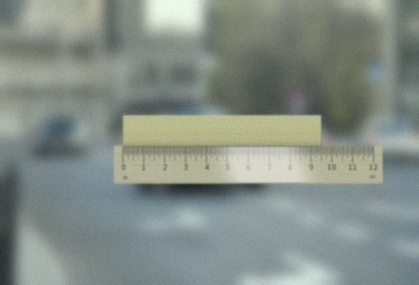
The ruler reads 9.5 in
